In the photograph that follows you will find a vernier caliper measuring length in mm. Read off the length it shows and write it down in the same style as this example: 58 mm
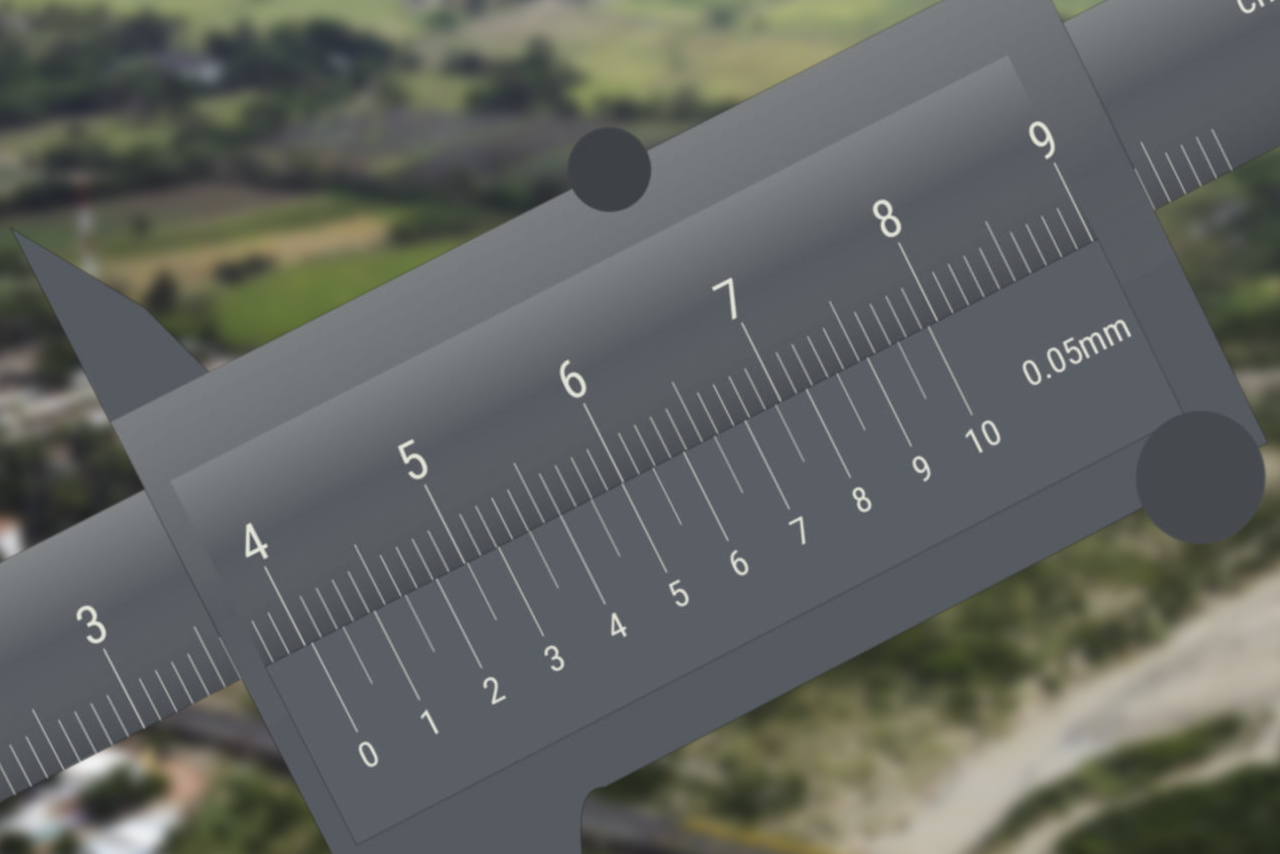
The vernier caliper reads 40.4 mm
